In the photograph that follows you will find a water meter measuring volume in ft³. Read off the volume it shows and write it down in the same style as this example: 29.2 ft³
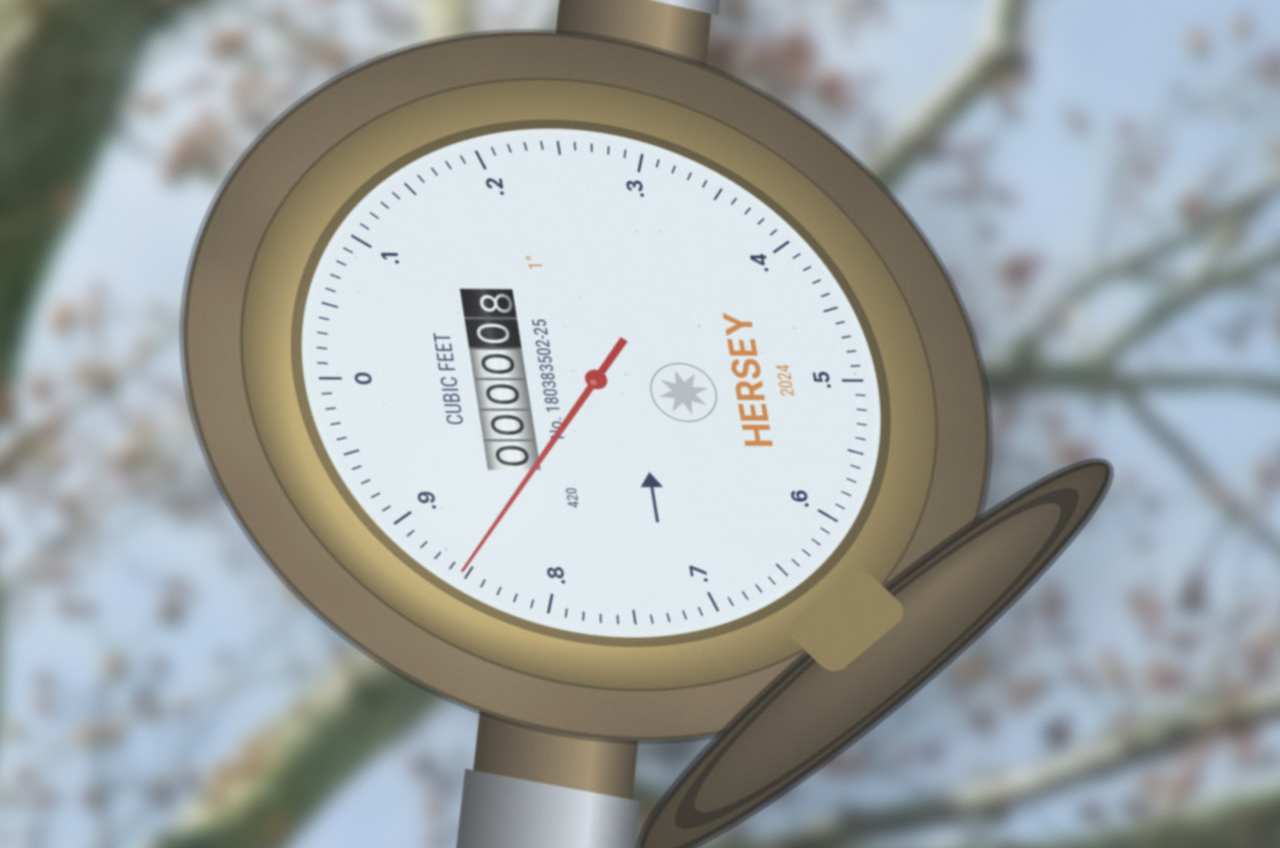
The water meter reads 7.85 ft³
